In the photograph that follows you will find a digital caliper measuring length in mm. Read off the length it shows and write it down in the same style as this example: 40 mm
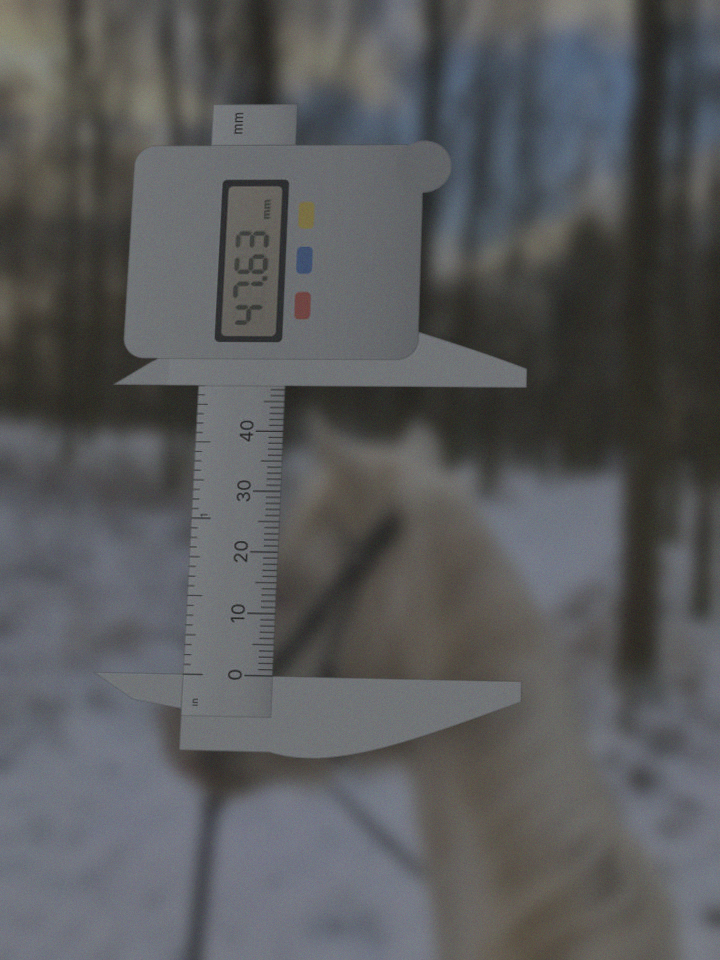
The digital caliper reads 47.63 mm
